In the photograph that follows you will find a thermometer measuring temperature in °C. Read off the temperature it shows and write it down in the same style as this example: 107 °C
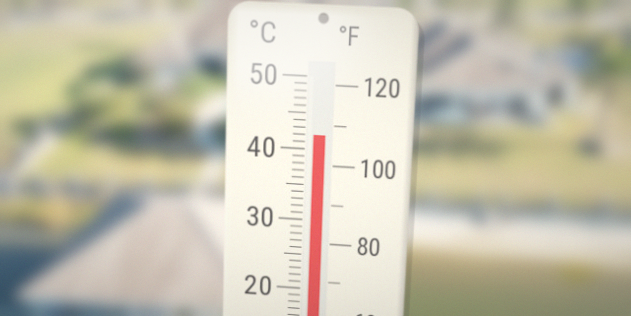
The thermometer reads 42 °C
